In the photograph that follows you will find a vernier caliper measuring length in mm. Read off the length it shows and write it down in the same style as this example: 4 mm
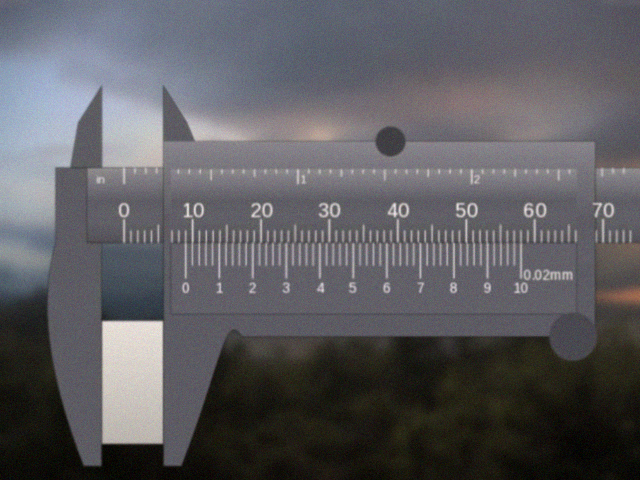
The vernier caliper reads 9.0 mm
